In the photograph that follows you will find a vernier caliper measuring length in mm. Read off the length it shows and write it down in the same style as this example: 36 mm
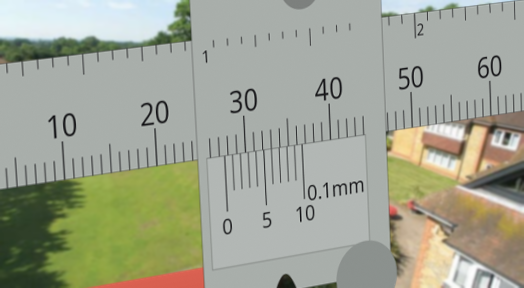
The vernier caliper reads 27.6 mm
